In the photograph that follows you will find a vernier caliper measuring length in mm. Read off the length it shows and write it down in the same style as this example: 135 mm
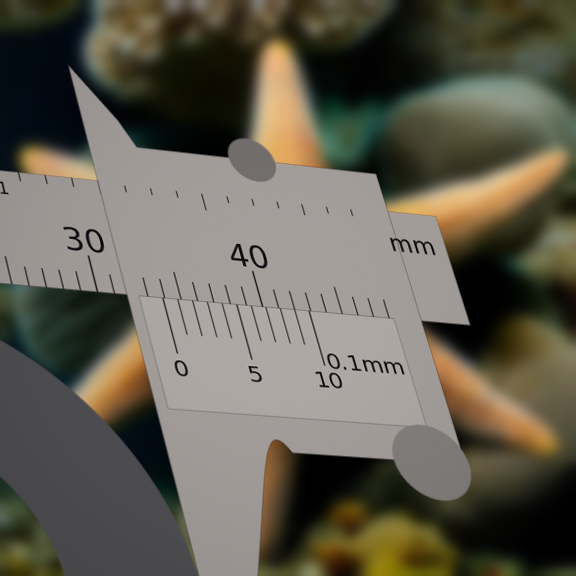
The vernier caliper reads 33.9 mm
